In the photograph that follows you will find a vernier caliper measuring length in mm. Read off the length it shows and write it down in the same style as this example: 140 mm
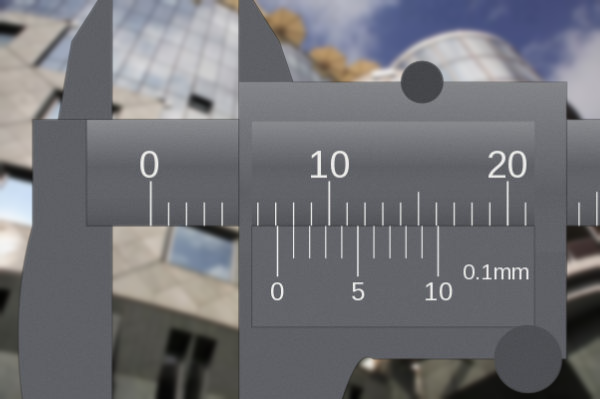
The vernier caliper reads 7.1 mm
